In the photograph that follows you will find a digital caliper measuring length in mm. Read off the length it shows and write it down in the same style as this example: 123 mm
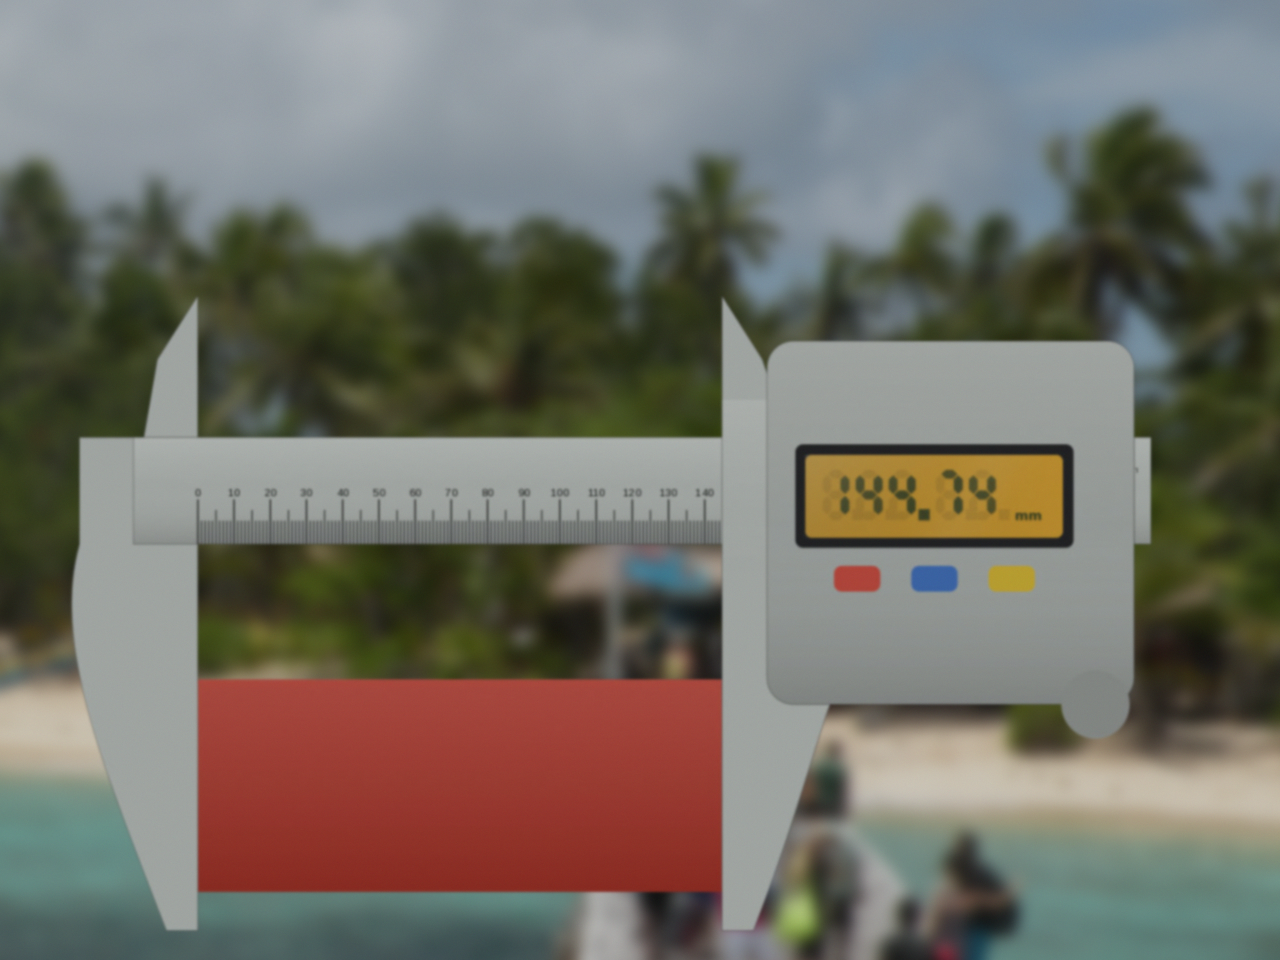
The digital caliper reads 144.74 mm
